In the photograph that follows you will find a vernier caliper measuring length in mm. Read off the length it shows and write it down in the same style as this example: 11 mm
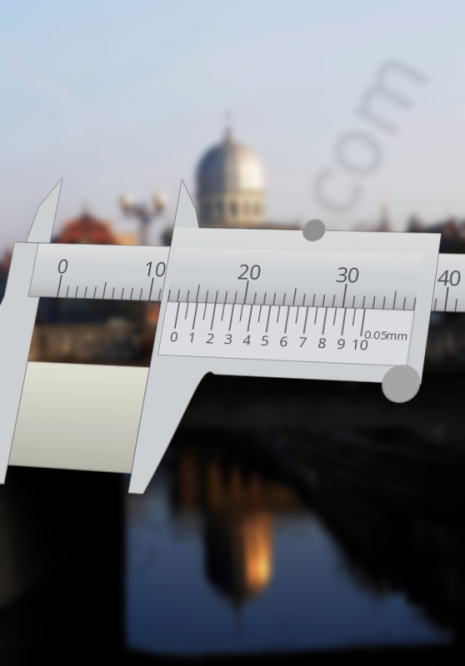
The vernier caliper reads 13.2 mm
